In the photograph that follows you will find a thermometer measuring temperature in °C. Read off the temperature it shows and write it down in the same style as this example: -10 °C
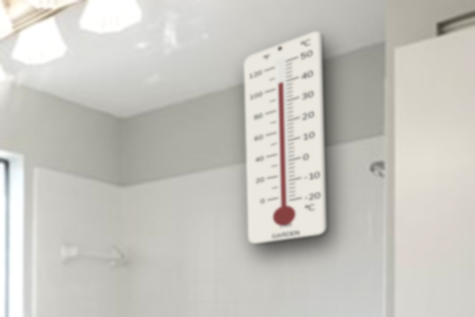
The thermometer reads 40 °C
